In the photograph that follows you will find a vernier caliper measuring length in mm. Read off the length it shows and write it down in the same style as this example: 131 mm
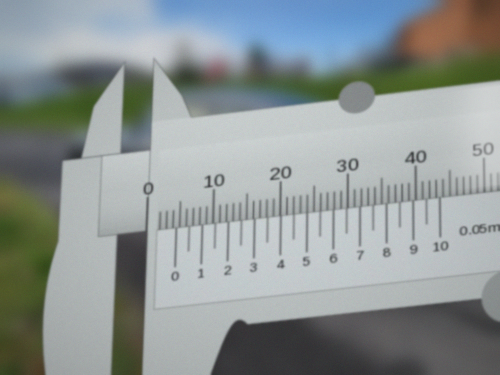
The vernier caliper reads 4.5 mm
